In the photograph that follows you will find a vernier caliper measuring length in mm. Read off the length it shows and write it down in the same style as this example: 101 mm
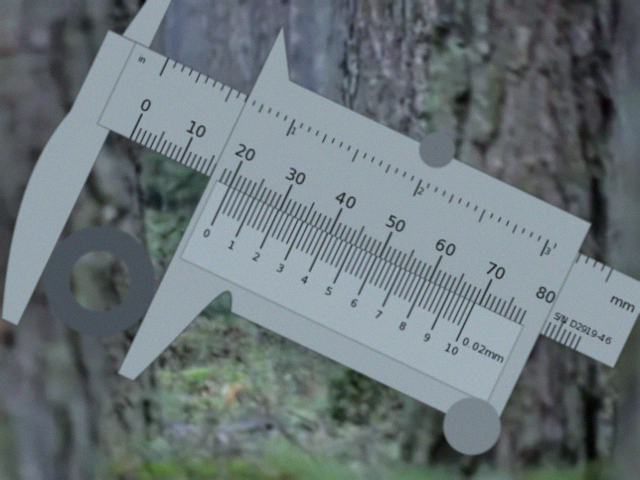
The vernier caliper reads 20.0 mm
